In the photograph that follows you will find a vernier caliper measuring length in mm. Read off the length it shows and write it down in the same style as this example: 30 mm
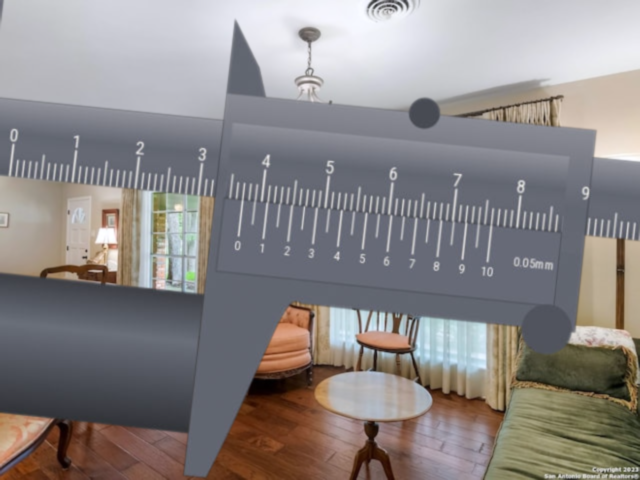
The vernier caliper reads 37.0 mm
